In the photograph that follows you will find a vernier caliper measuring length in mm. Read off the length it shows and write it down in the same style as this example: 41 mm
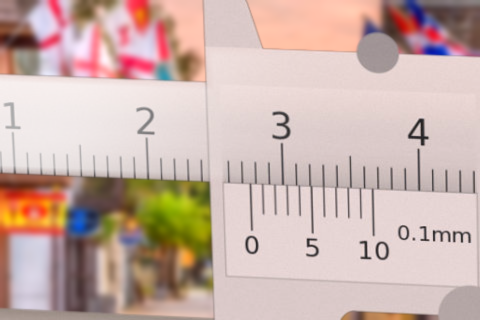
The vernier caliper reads 27.6 mm
